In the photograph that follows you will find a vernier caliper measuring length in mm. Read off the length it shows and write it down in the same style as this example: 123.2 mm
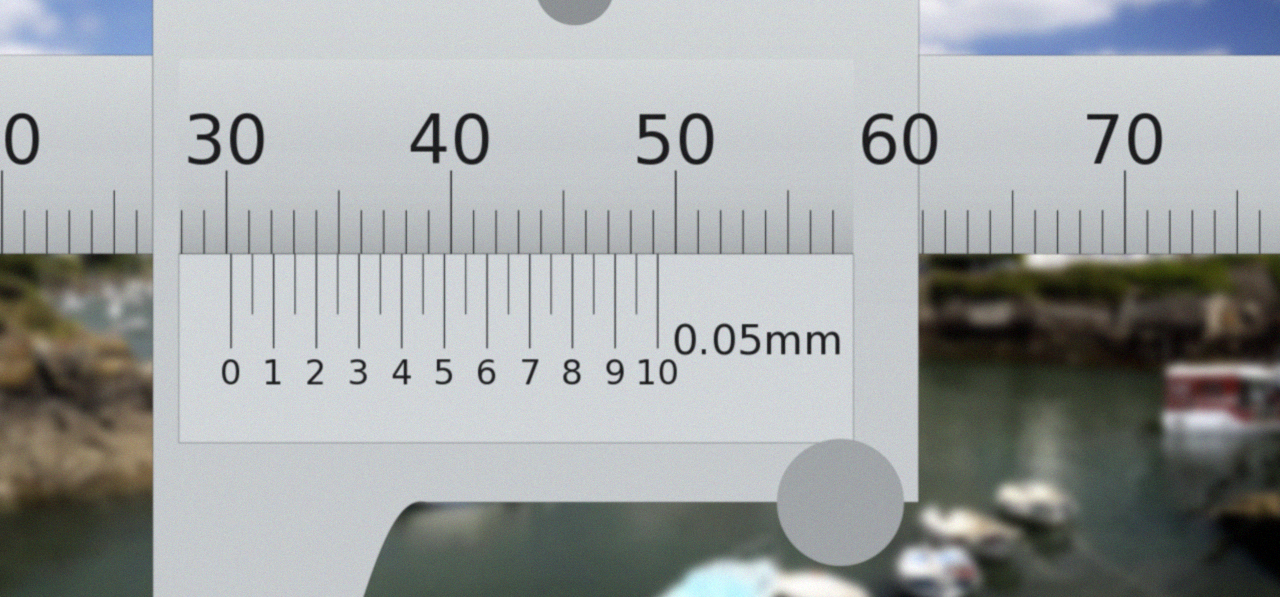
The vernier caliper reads 30.2 mm
